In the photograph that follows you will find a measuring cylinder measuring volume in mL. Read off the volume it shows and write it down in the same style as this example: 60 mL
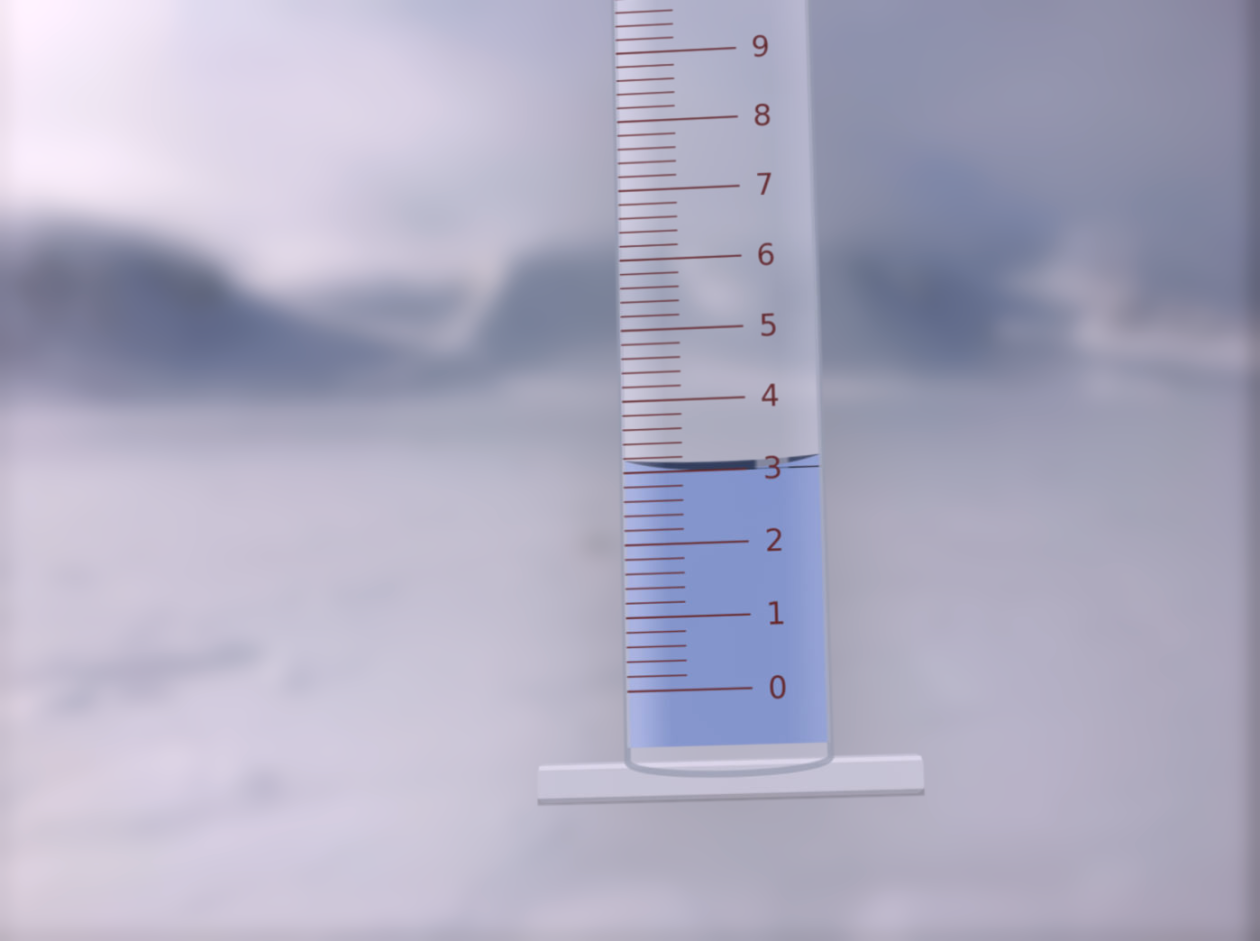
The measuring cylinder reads 3 mL
